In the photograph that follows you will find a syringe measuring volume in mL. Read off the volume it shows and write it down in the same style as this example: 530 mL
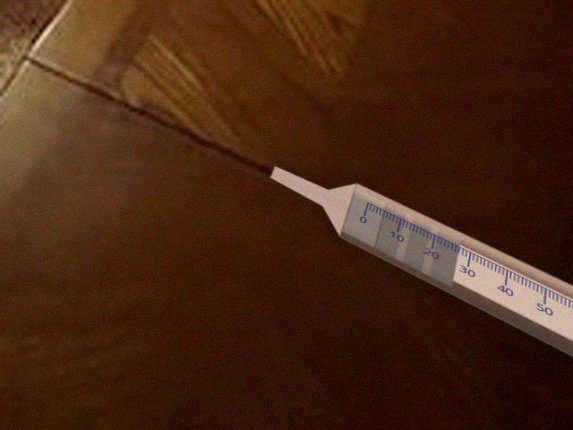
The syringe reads 5 mL
